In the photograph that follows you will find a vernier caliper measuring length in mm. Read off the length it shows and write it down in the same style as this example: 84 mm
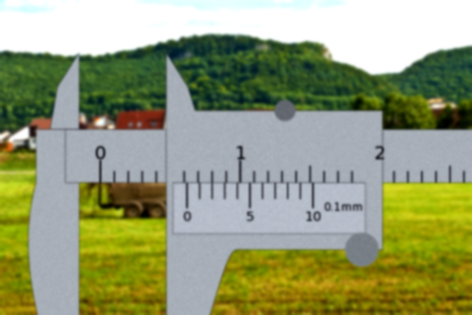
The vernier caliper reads 6.2 mm
